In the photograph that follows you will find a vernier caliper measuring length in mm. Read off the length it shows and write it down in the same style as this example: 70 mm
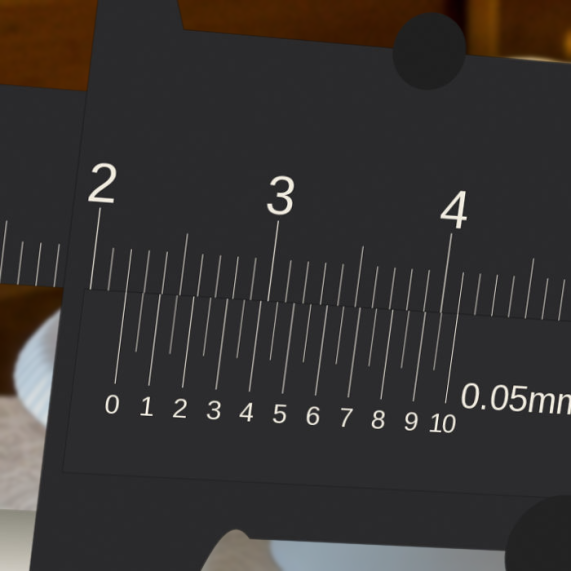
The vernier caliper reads 22.0 mm
